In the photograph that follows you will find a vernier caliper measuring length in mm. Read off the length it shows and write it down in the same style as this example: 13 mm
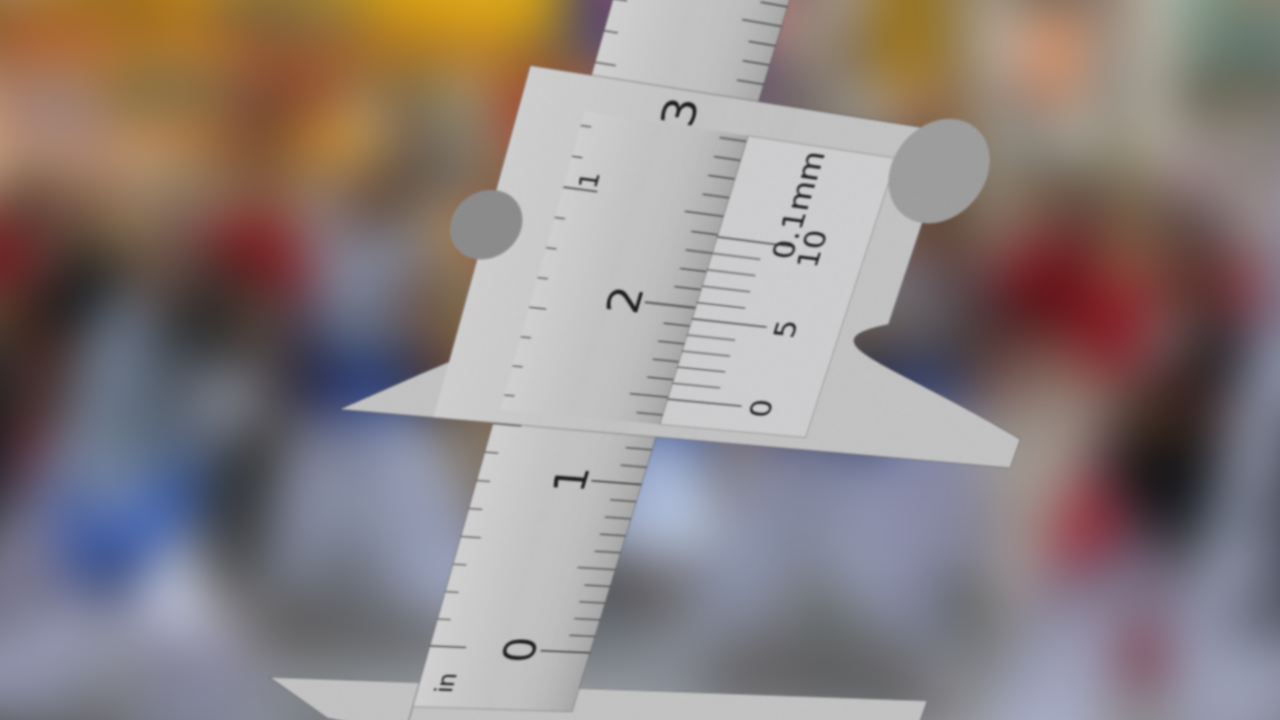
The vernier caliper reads 14.9 mm
